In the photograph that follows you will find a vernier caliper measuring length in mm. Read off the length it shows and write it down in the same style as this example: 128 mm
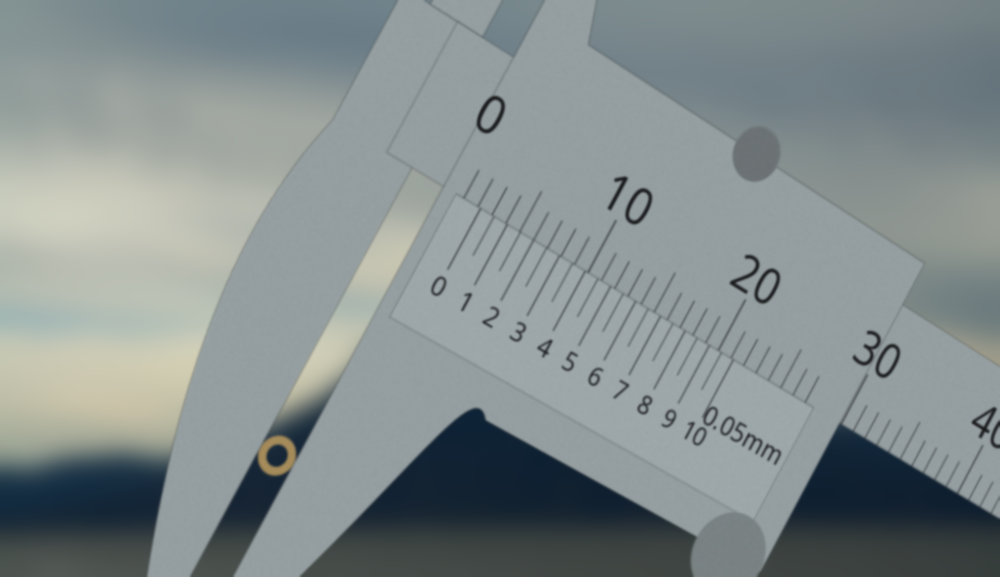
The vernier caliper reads 2.2 mm
